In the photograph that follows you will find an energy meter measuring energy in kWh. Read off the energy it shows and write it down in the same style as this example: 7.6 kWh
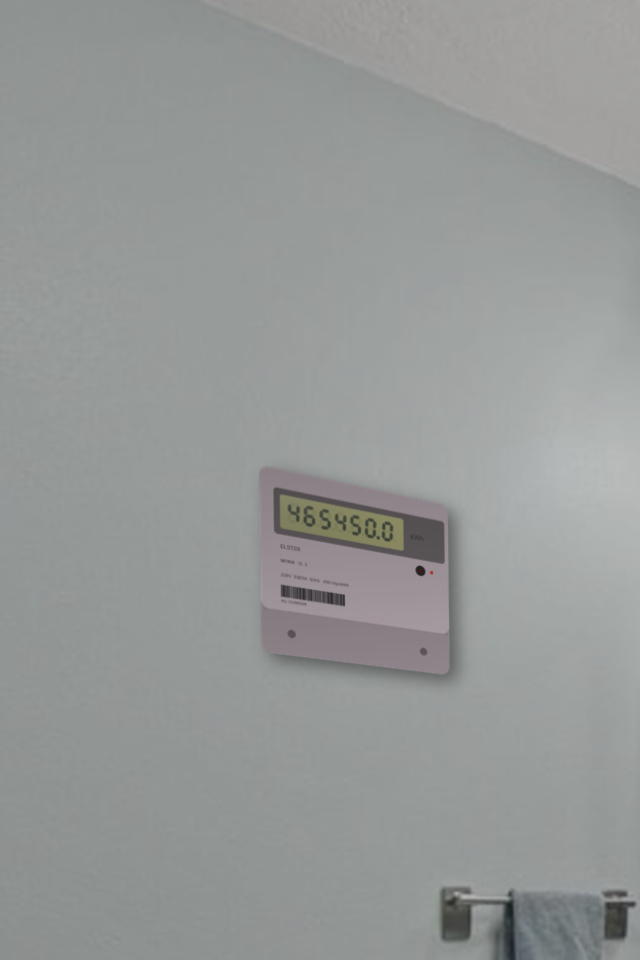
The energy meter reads 465450.0 kWh
